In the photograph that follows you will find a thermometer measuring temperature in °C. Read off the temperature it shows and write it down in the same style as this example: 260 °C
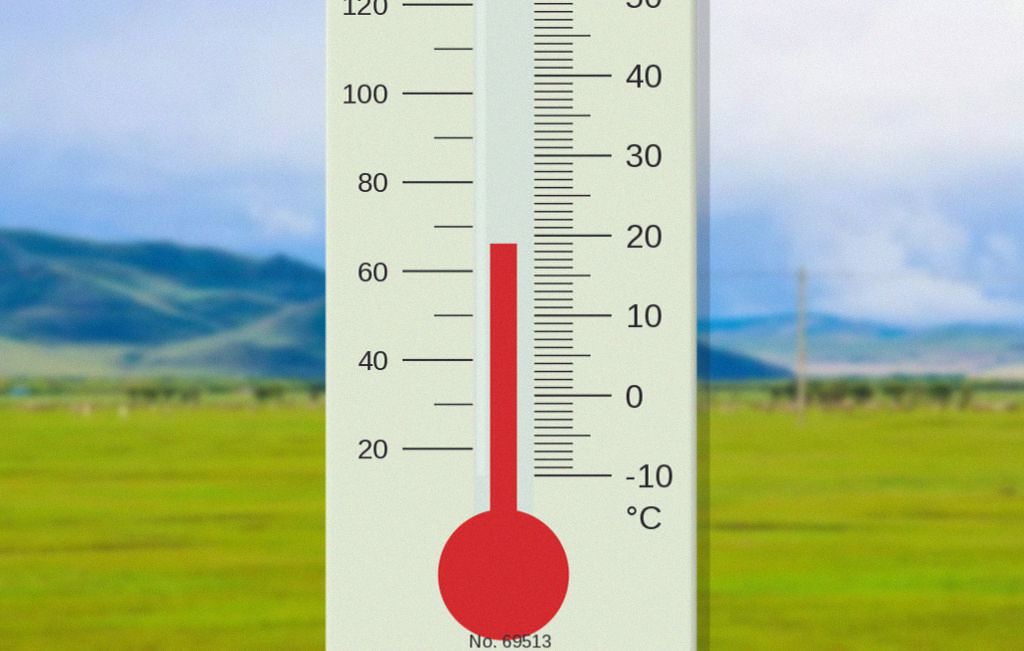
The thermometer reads 19 °C
